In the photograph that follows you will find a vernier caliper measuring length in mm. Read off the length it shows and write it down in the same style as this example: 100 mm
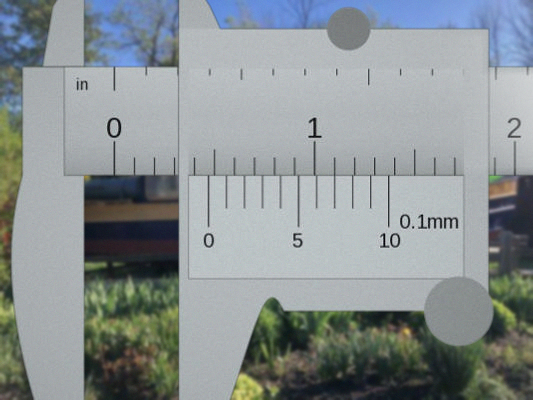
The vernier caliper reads 4.7 mm
